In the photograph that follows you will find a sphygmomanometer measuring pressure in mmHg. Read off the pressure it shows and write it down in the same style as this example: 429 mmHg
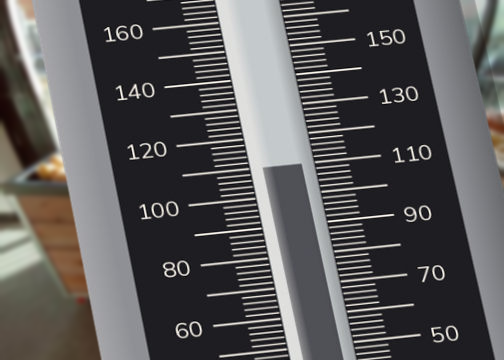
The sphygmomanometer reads 110 mmHg
